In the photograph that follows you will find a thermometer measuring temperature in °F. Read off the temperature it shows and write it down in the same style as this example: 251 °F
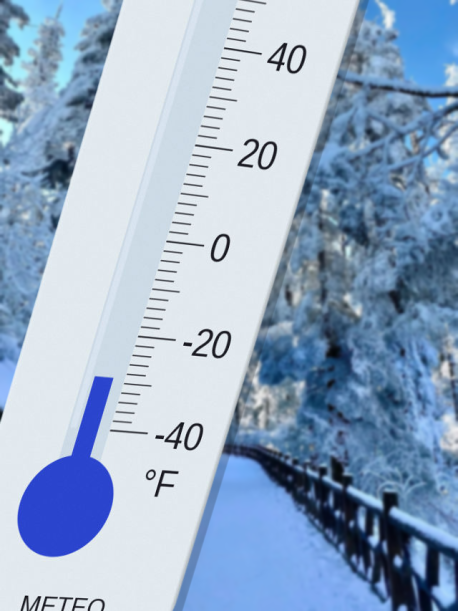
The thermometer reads -29 °F
